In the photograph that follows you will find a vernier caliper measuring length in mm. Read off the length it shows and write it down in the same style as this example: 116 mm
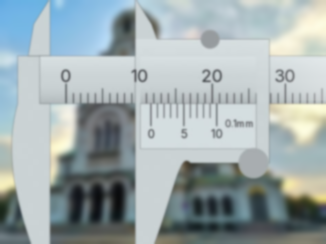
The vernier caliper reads 11.6 mm
